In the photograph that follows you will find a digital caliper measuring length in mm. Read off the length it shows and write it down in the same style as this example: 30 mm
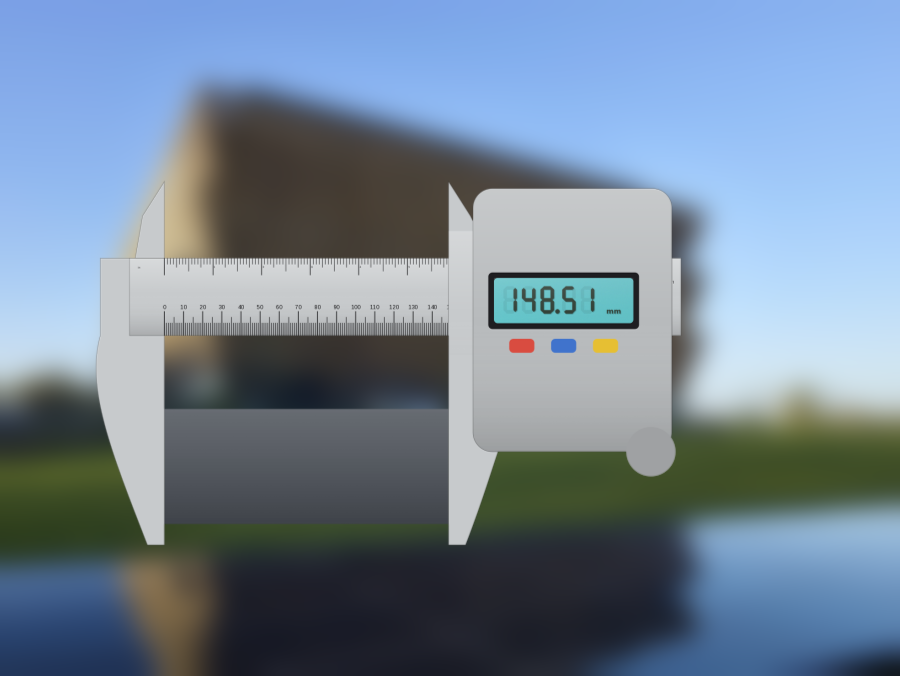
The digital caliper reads 148.51 mm
